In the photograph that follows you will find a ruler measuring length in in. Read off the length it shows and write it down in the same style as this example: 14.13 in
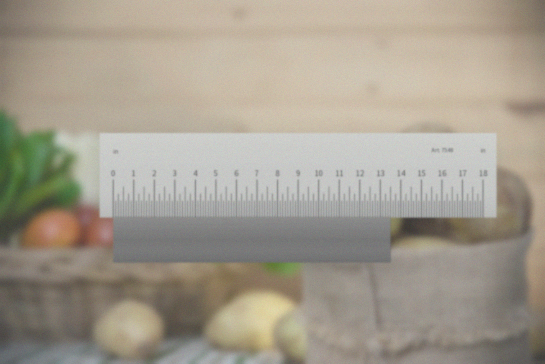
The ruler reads 13.5 in
